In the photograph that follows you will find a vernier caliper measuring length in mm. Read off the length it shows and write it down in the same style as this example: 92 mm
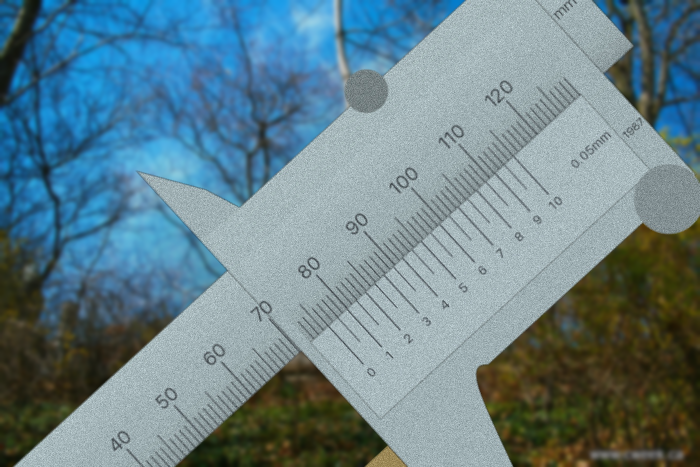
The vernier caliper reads 76.0 mm
